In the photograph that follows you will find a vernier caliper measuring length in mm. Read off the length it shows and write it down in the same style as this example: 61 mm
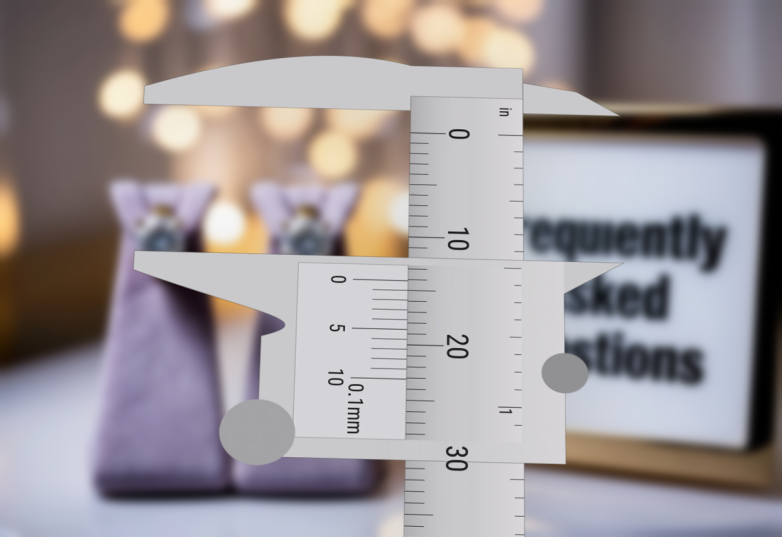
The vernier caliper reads 14.1 mm
